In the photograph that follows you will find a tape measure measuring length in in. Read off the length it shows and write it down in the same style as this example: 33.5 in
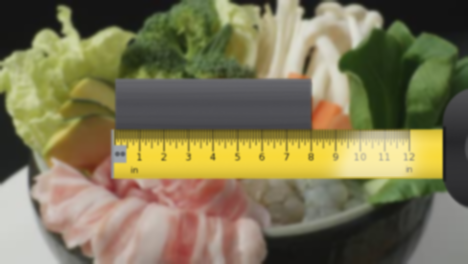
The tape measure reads 8 in
